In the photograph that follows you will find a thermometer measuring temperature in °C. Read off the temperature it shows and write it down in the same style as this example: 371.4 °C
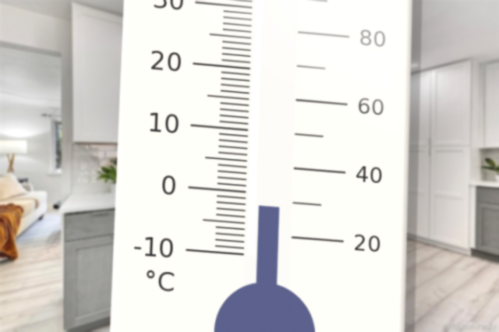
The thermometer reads -2 °C
